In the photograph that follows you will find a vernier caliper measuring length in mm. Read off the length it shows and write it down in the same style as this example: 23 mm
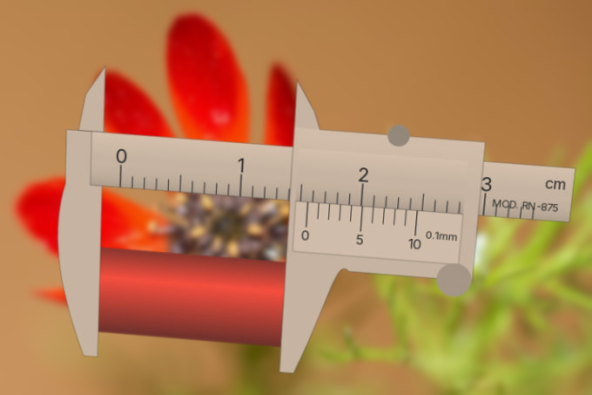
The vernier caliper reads 15.6 mm
